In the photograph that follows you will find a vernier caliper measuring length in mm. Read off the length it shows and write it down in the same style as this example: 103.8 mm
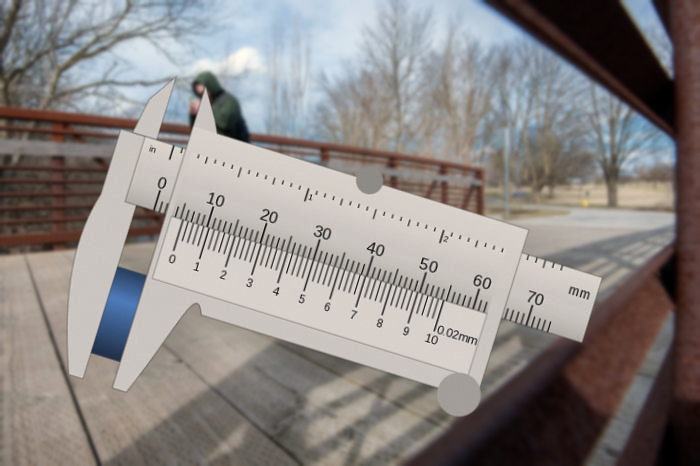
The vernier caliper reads 5.5 mm
